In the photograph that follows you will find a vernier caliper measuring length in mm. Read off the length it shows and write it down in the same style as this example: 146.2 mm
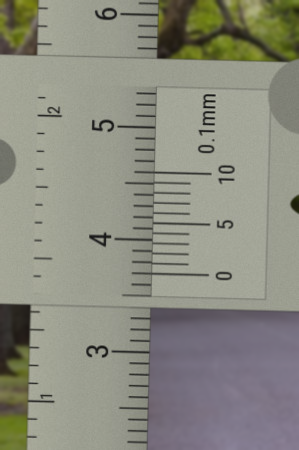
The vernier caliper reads 37.0 mm
